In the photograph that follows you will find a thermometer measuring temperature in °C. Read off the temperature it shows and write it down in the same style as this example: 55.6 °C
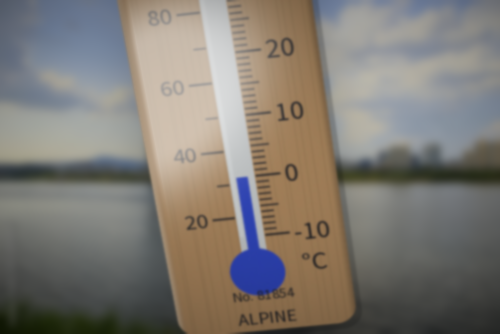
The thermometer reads 0 °C
